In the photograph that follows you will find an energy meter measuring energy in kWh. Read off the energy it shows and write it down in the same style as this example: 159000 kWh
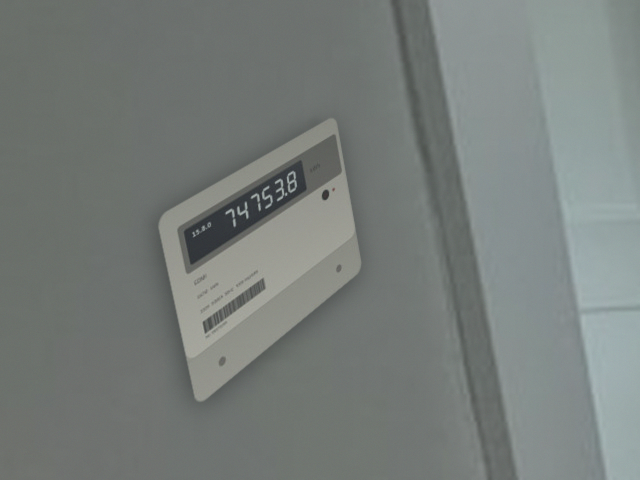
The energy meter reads 74753.8 kWh
